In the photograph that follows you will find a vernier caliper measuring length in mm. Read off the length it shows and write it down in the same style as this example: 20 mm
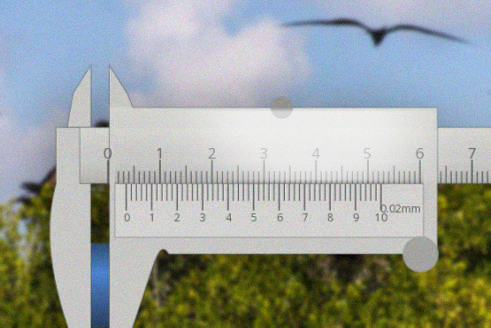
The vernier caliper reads 3.5 mm
